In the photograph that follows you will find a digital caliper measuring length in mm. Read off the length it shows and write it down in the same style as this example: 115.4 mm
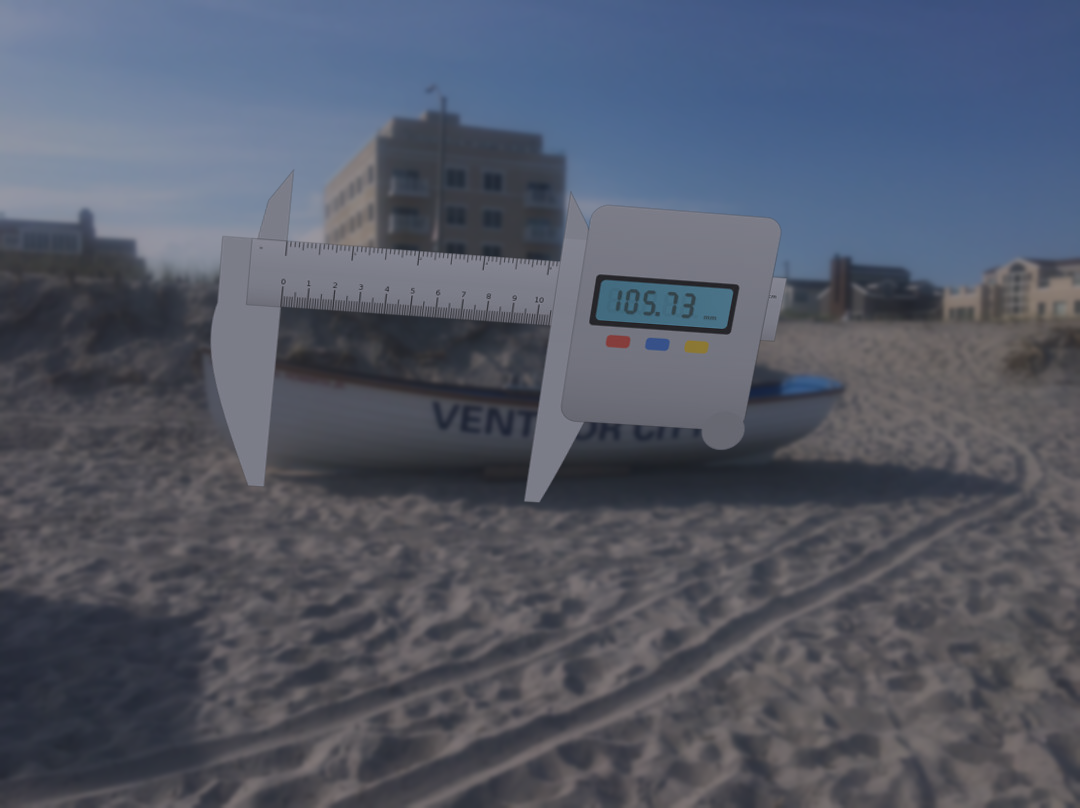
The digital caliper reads 105.73 mm
